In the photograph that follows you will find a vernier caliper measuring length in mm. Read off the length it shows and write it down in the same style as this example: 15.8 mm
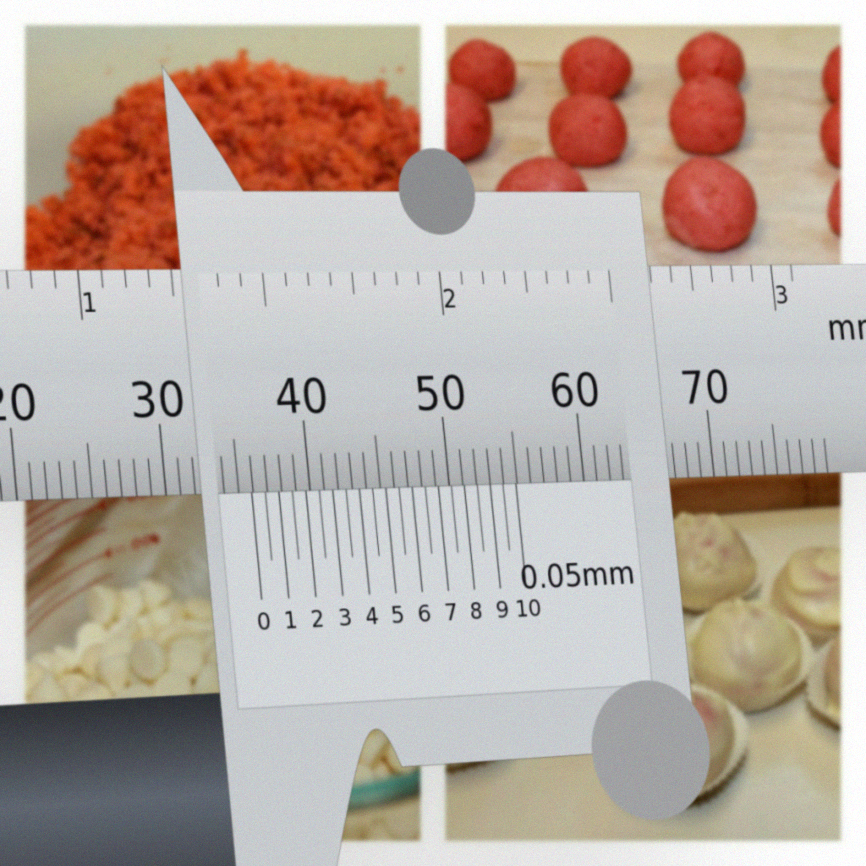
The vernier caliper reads 35.9 mm
